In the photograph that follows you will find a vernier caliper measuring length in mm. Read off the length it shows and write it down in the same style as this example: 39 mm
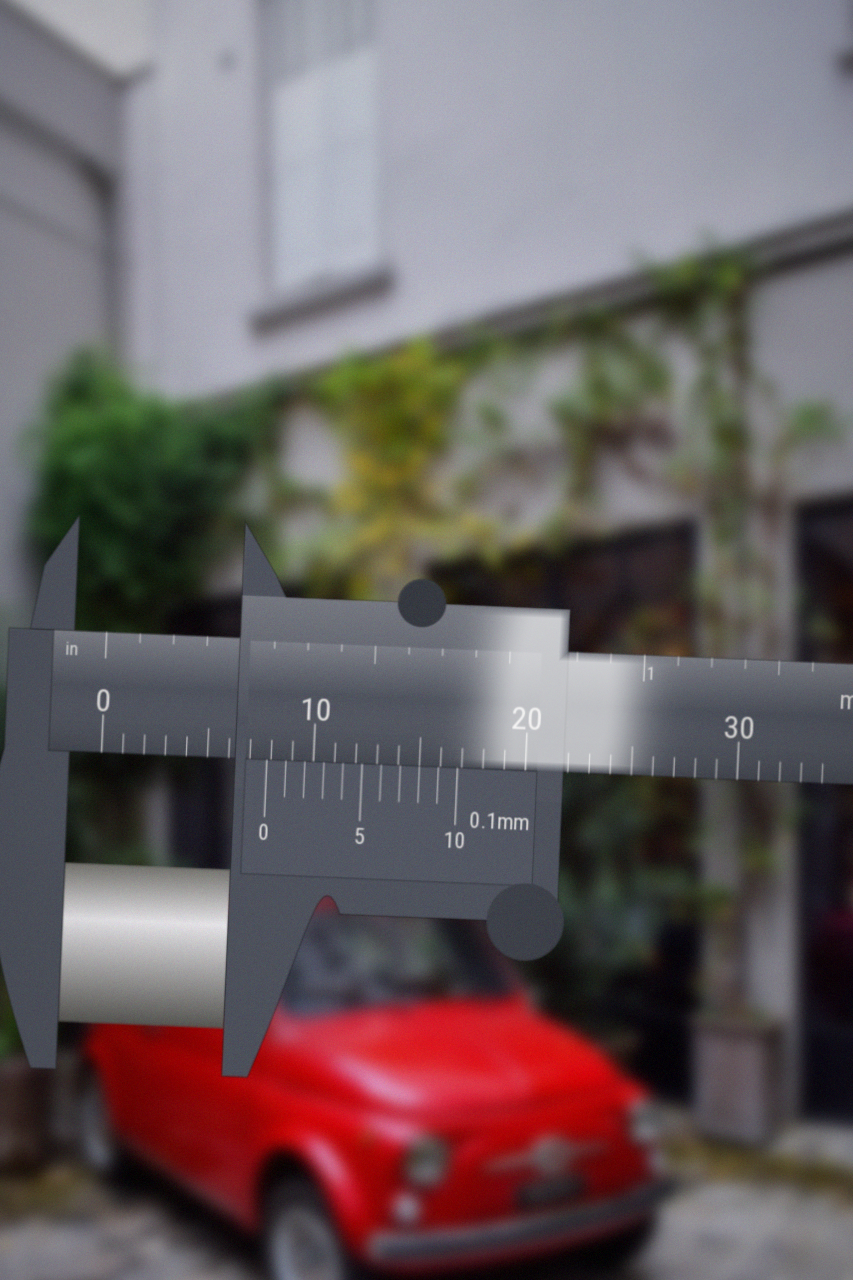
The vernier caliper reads 7.8 mm
